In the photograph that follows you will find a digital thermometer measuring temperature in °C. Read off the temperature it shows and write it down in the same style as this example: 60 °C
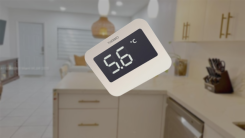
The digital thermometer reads 5.6 °C
